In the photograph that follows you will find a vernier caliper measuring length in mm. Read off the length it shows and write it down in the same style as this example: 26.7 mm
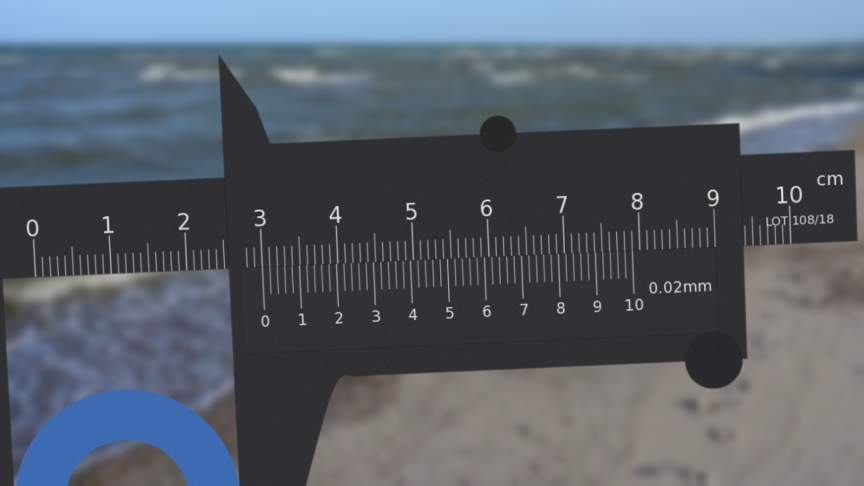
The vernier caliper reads 30.0 mm
